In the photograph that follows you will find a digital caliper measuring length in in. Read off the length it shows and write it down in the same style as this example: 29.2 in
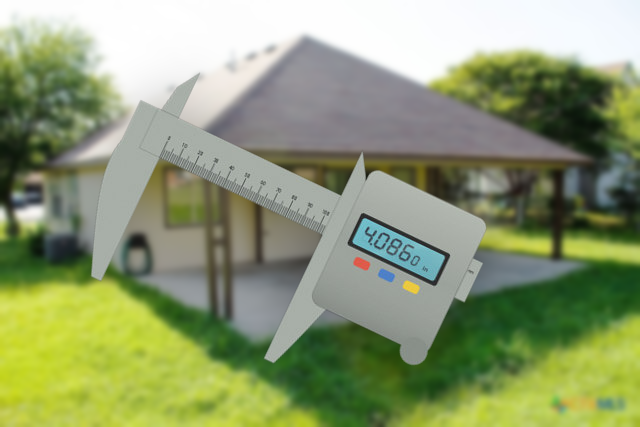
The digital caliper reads 4.0860 in
